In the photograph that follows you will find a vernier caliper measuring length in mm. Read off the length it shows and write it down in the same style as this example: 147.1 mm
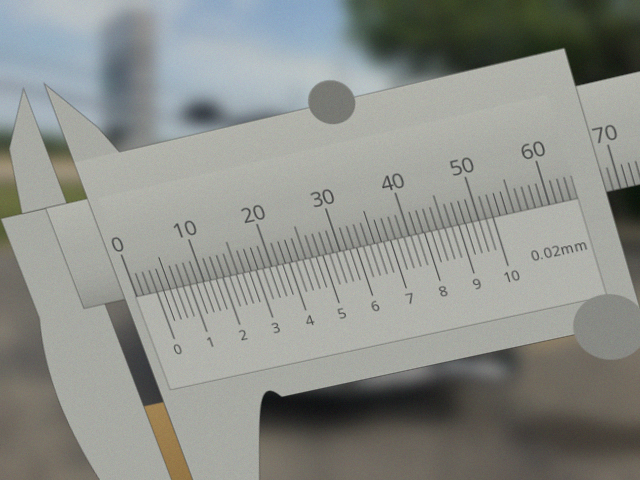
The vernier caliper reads 3.0 mm
